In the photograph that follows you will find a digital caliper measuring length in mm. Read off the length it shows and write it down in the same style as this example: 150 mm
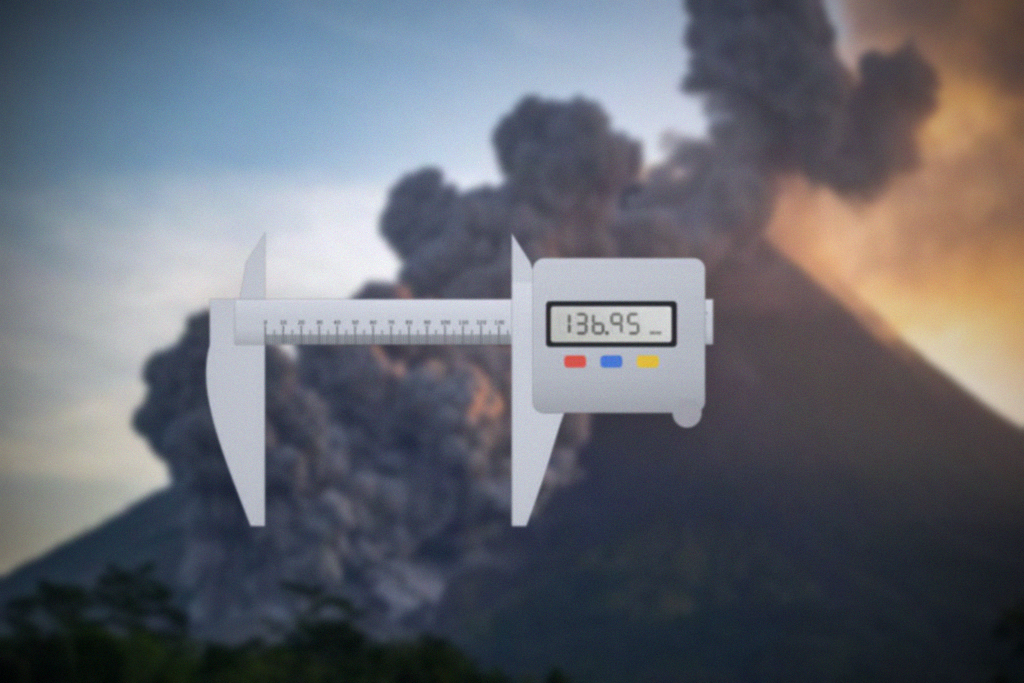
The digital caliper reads 136.95 mm
